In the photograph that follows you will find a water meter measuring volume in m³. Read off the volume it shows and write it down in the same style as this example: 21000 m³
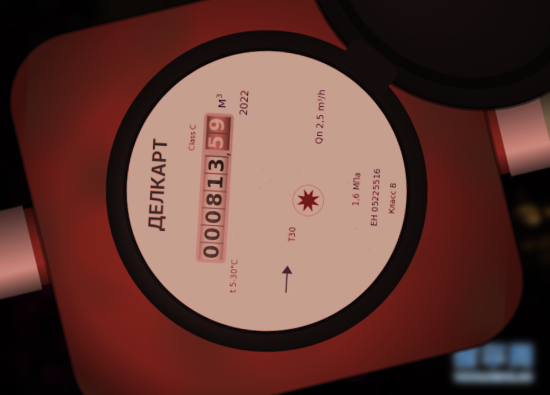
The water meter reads 813.59 m³
